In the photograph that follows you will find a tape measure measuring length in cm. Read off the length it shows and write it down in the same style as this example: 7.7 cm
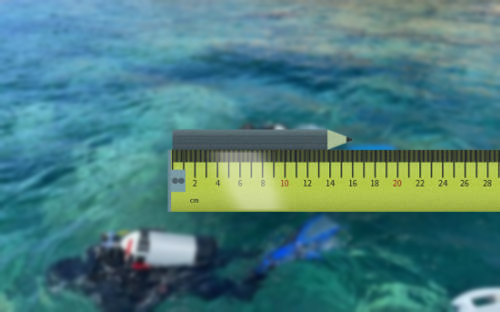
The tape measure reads 16 cm
